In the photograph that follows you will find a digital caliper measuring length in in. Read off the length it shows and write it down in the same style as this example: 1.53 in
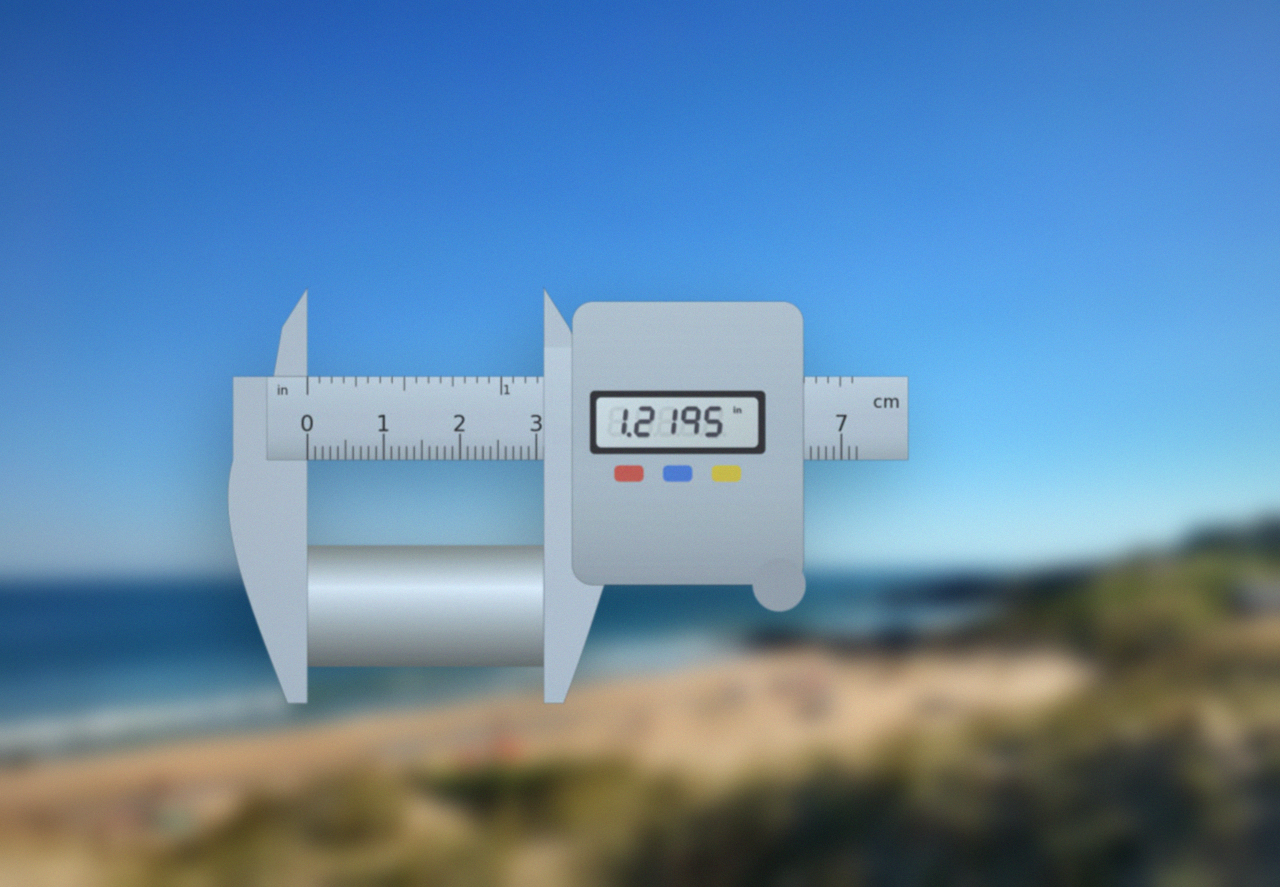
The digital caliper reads 1.2195 in
